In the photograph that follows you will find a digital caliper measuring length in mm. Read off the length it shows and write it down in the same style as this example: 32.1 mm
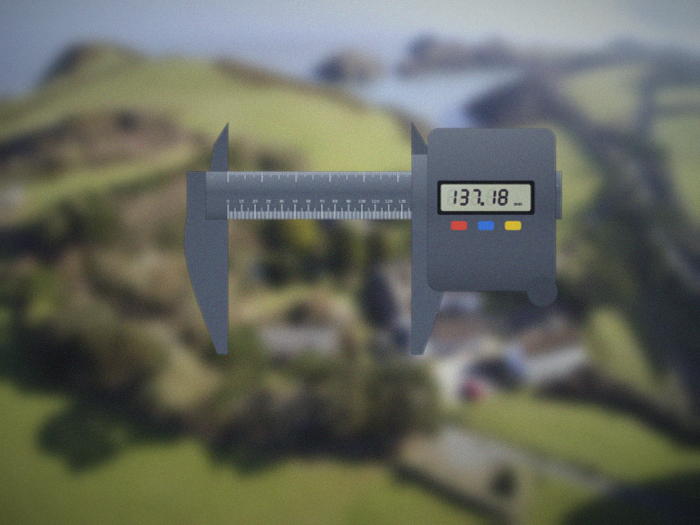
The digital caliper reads 137.18 mm
